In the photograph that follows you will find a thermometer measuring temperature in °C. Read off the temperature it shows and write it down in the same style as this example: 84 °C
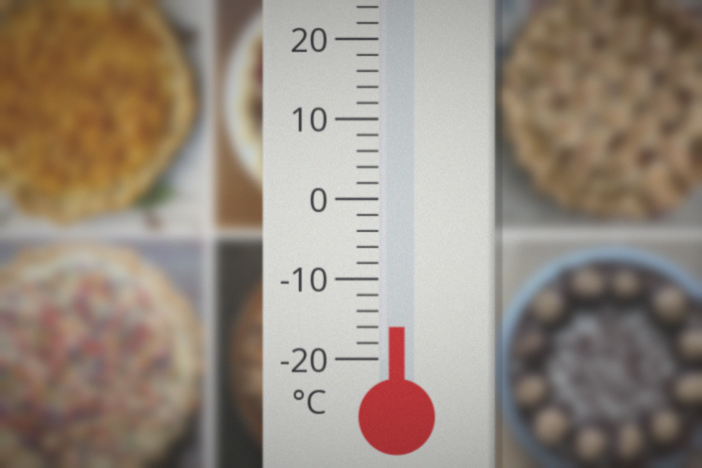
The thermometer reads -16 °C
